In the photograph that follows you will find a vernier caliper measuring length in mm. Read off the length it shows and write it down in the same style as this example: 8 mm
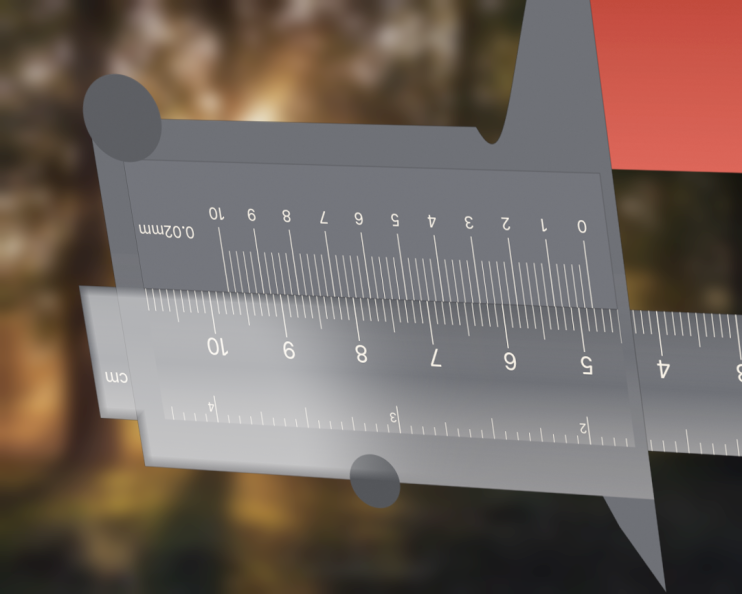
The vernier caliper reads 48.2 mm
